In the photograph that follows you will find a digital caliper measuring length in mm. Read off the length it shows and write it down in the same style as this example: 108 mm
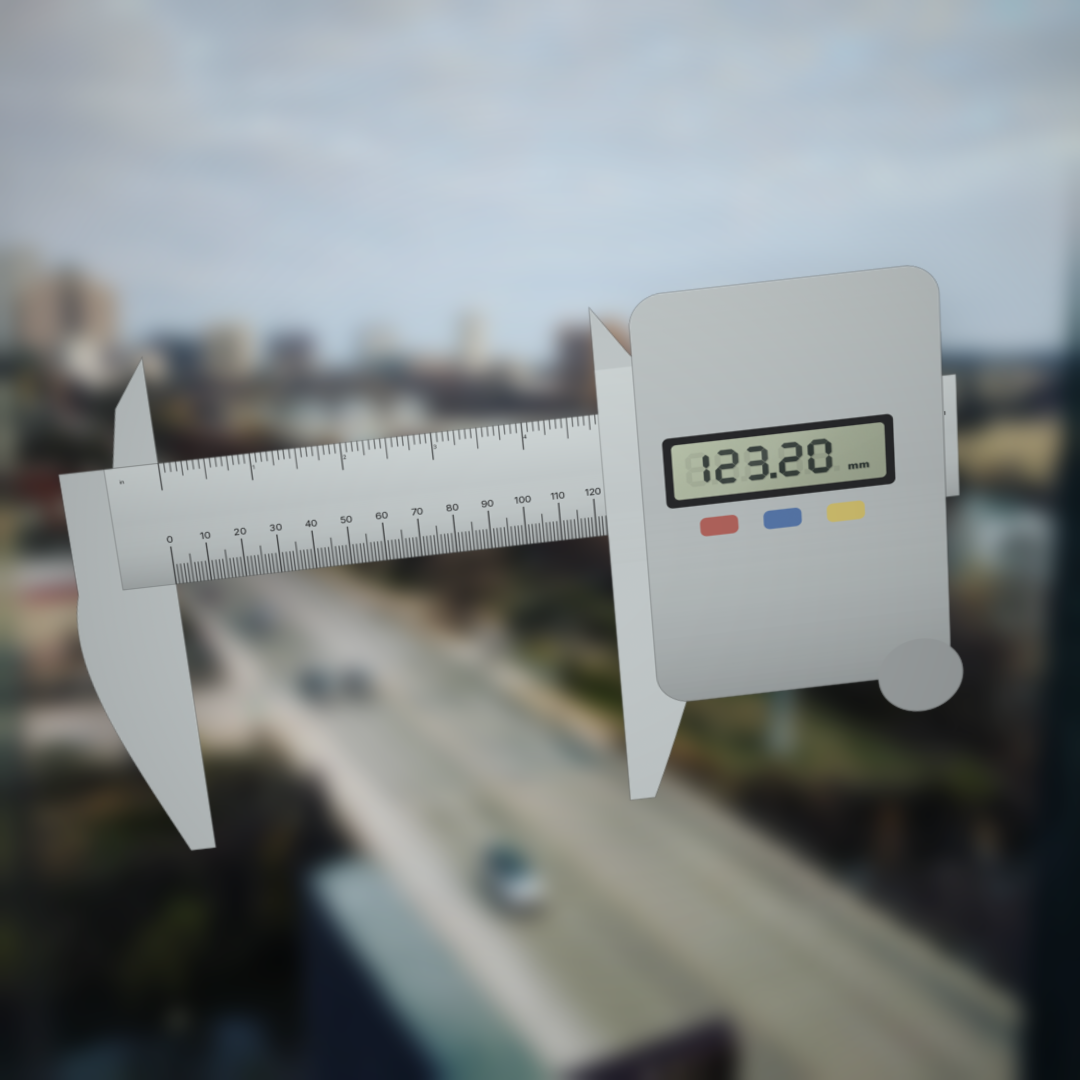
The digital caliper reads 123.20 mm
